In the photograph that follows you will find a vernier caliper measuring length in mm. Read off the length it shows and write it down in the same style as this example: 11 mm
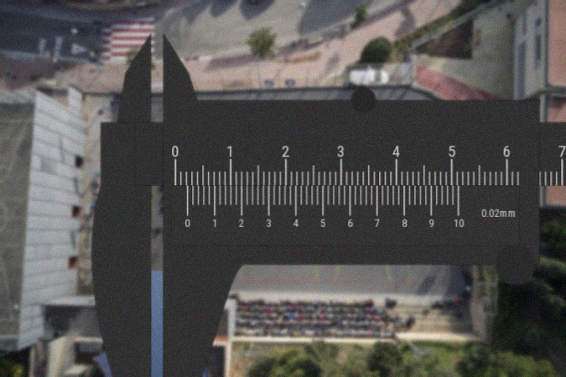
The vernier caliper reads 2.2 mm
